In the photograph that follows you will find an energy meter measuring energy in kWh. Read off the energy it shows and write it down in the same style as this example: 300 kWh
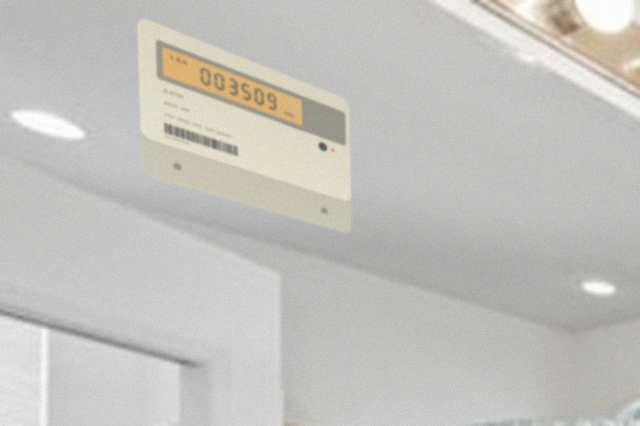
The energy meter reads 3509 kWh
